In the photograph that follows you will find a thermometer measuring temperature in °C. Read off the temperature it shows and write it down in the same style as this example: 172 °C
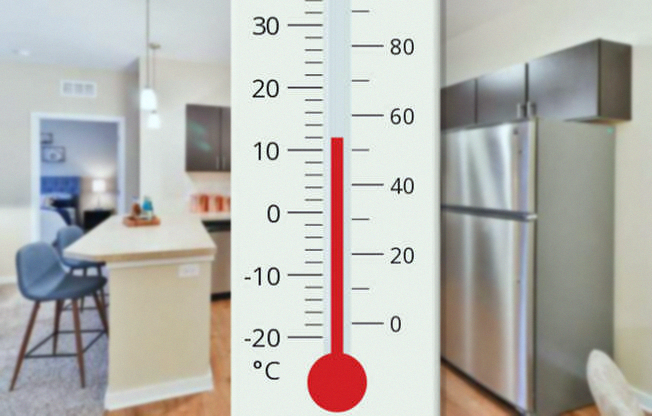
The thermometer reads 12 °C
